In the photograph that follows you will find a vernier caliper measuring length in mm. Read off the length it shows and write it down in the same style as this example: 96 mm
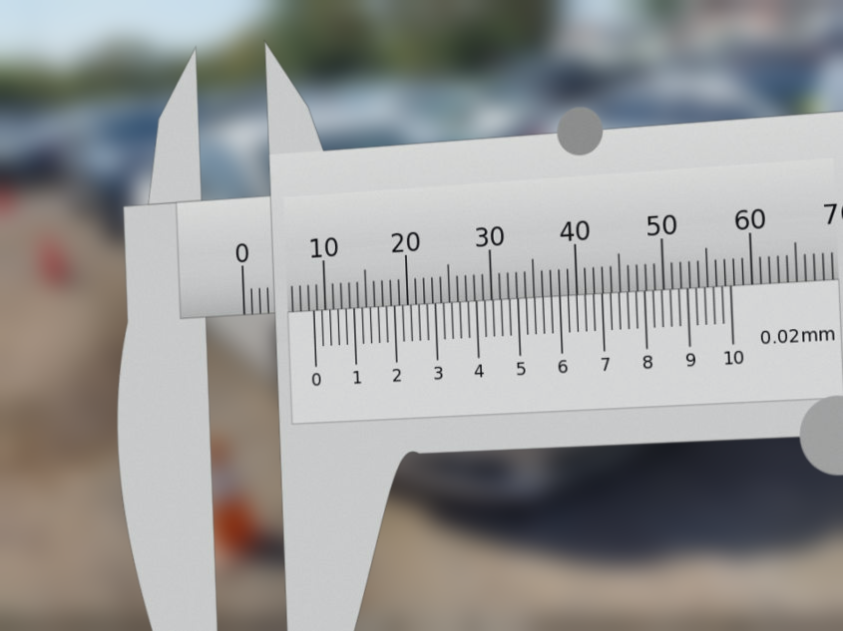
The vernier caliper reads 8.6 mm
